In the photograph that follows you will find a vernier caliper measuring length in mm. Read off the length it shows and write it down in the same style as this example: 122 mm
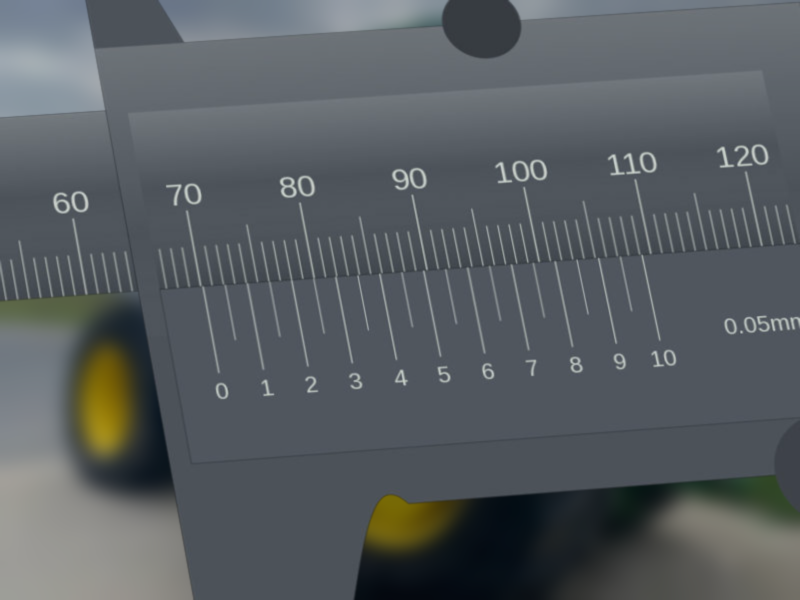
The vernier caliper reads 70.2 mm
